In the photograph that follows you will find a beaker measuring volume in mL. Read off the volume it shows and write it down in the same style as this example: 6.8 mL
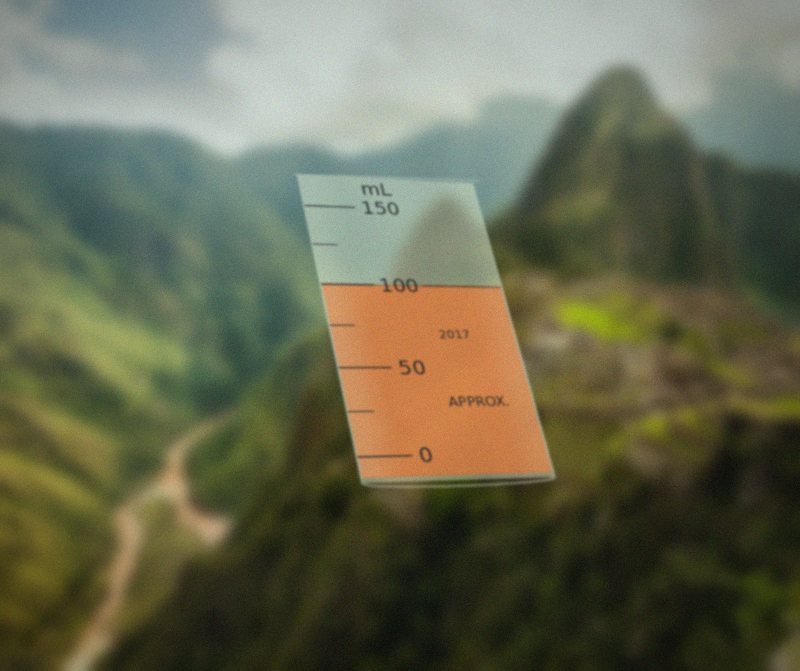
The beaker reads 100 mL
